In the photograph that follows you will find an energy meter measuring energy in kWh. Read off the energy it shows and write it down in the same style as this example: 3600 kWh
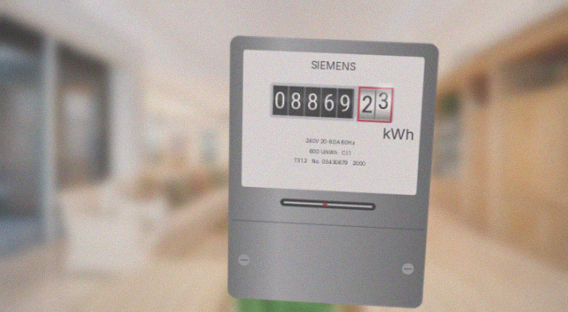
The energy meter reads 8869.23 kWh
